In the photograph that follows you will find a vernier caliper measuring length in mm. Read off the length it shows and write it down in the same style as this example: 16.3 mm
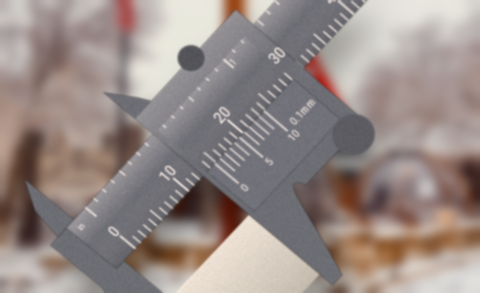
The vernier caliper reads 14.8 mm
